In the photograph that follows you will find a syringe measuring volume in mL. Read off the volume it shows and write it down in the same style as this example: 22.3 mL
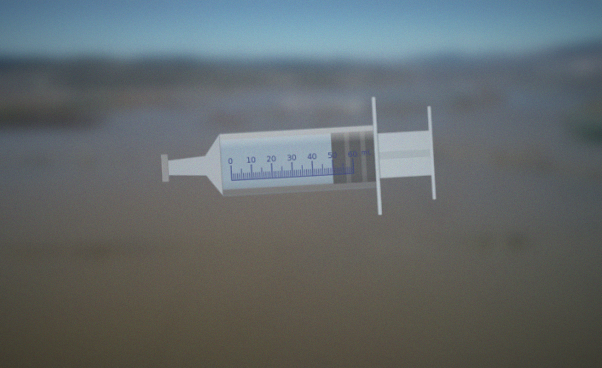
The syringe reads 50 mL
